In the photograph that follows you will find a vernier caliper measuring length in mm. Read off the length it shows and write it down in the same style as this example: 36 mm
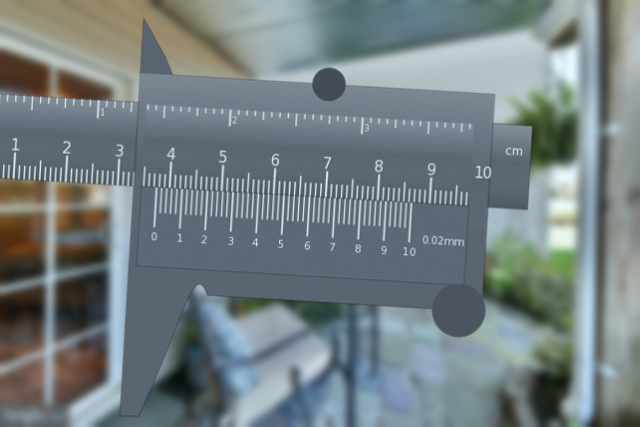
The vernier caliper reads 37.5 mm
